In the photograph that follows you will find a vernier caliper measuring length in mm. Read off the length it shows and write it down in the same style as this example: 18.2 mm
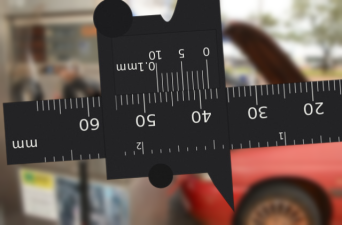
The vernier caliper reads 38.4 mm
